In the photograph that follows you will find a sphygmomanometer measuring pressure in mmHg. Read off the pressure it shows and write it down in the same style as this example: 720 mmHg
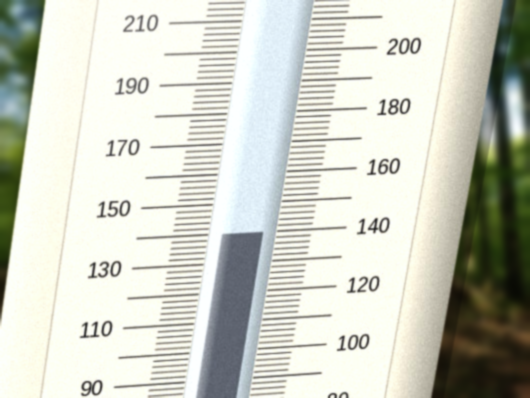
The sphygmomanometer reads 140 mmHg
